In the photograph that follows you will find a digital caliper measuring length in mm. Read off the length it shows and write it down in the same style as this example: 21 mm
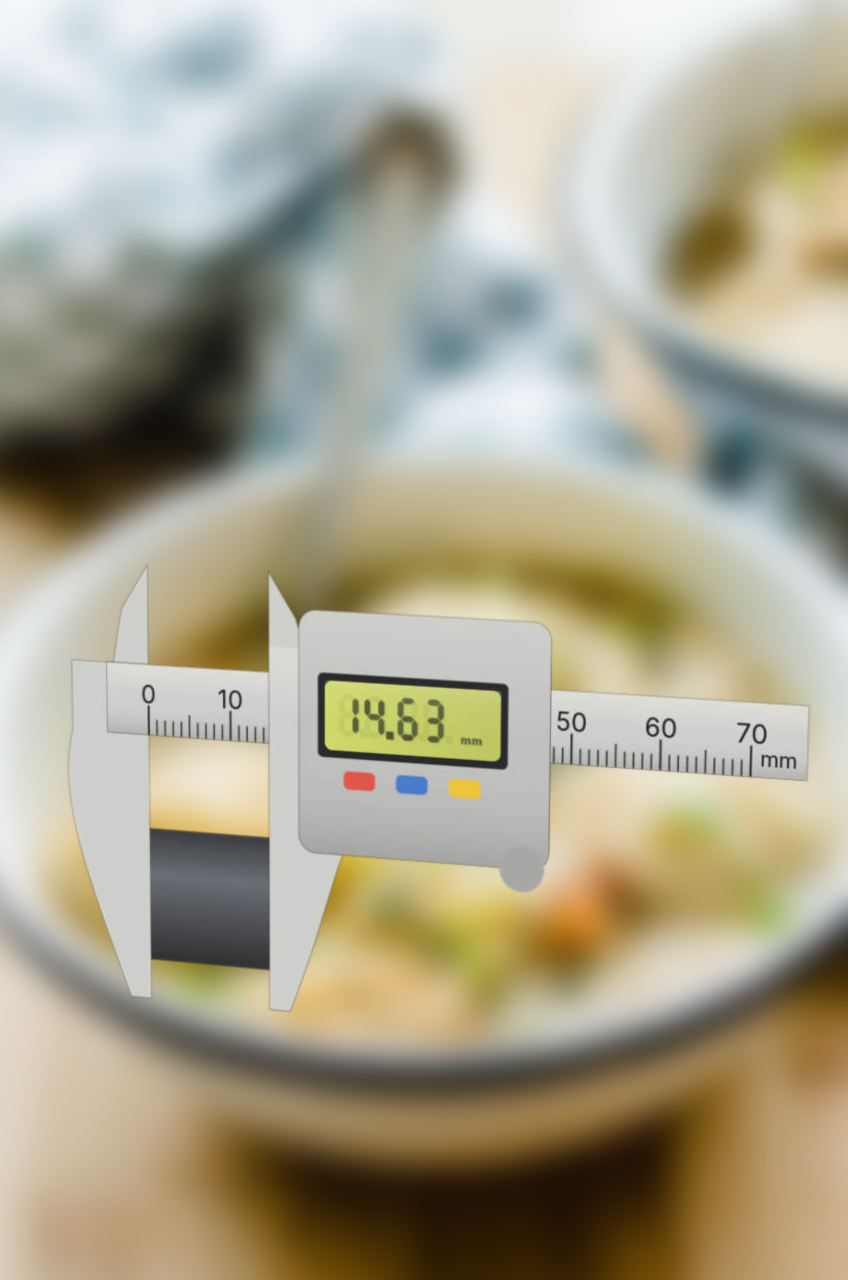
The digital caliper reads 14.63 mm
